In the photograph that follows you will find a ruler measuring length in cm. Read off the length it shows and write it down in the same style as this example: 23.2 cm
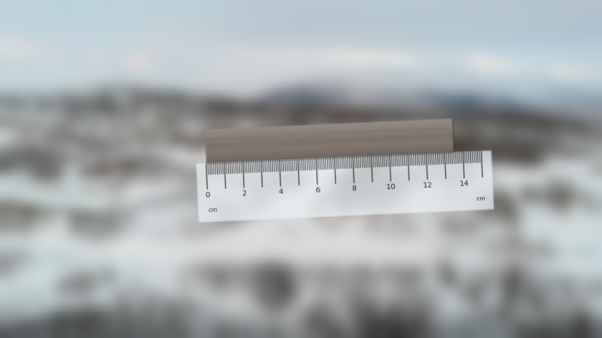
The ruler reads 13.5 cm
